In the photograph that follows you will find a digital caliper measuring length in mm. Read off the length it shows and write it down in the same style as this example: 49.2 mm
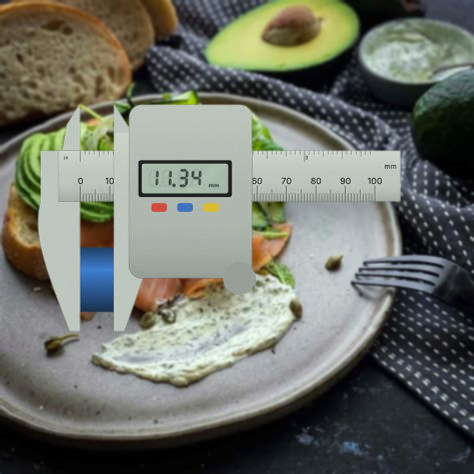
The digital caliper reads 11.34 mm
